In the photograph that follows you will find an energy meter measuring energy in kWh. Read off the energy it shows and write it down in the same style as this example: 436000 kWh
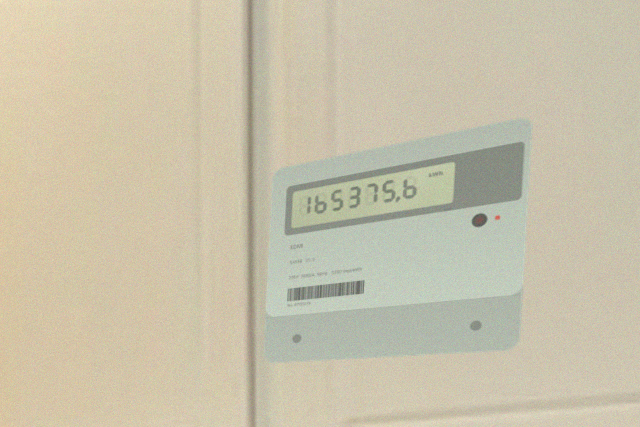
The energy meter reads 165375.6 kWh
